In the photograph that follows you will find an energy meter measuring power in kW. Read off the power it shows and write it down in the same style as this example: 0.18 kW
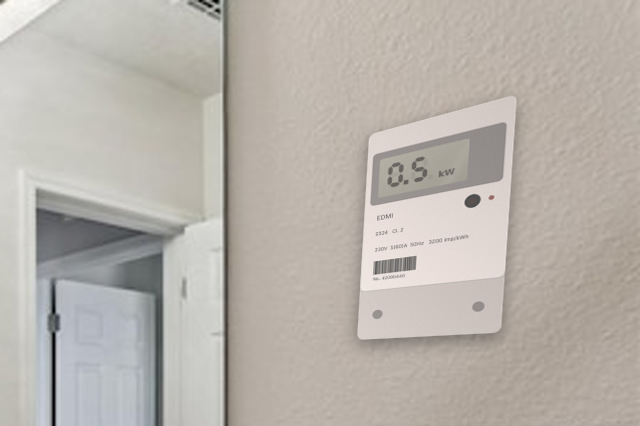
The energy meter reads 0.5 kW
